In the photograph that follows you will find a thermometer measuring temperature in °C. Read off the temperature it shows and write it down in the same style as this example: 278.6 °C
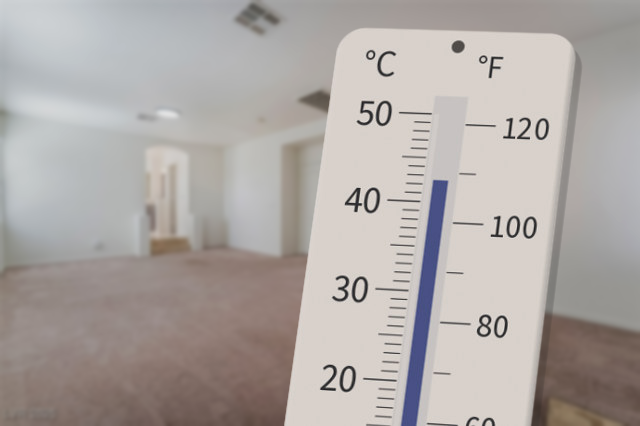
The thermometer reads 42.5 °C
